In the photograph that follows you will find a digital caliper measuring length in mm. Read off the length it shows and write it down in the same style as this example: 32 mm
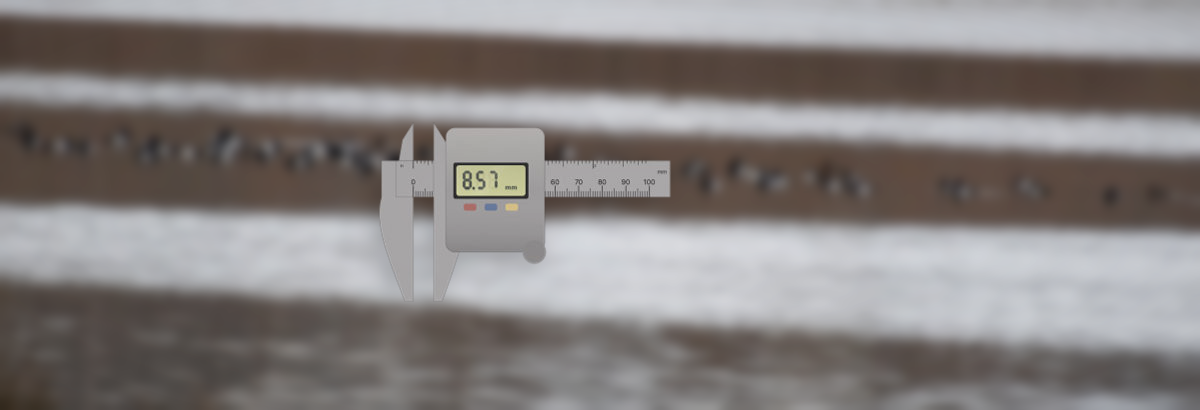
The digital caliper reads 8.57 mm
